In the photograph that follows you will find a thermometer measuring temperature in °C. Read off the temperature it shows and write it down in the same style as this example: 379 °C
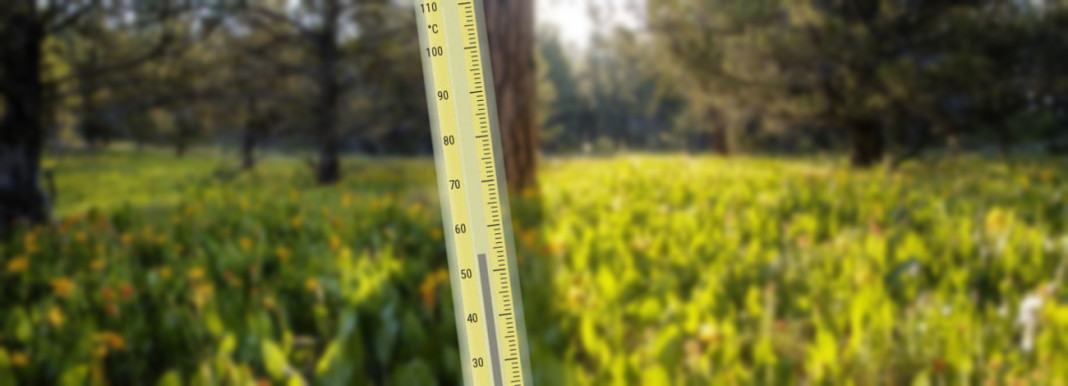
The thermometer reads 54 °C
